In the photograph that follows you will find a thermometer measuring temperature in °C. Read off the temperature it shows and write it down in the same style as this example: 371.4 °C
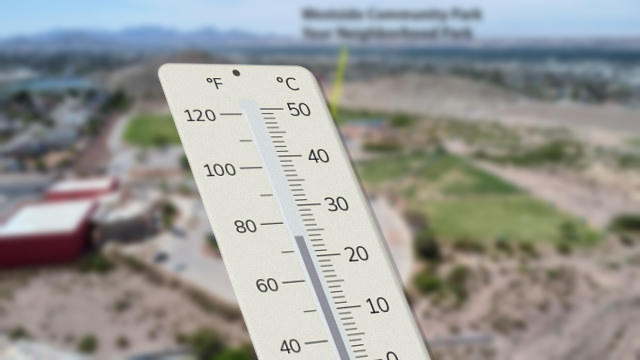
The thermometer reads 24 °C
